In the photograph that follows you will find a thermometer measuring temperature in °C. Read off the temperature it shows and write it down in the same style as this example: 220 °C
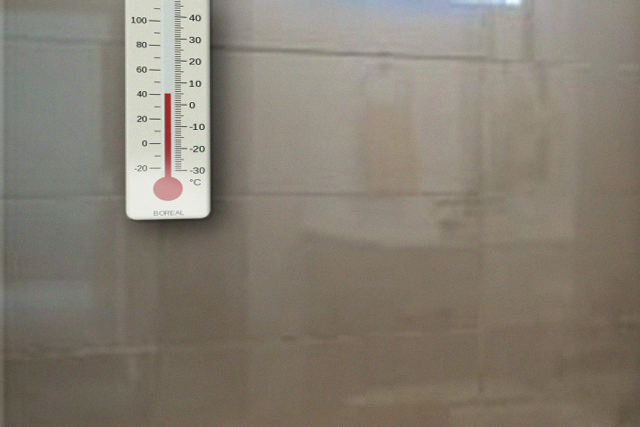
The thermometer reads 5 °C
